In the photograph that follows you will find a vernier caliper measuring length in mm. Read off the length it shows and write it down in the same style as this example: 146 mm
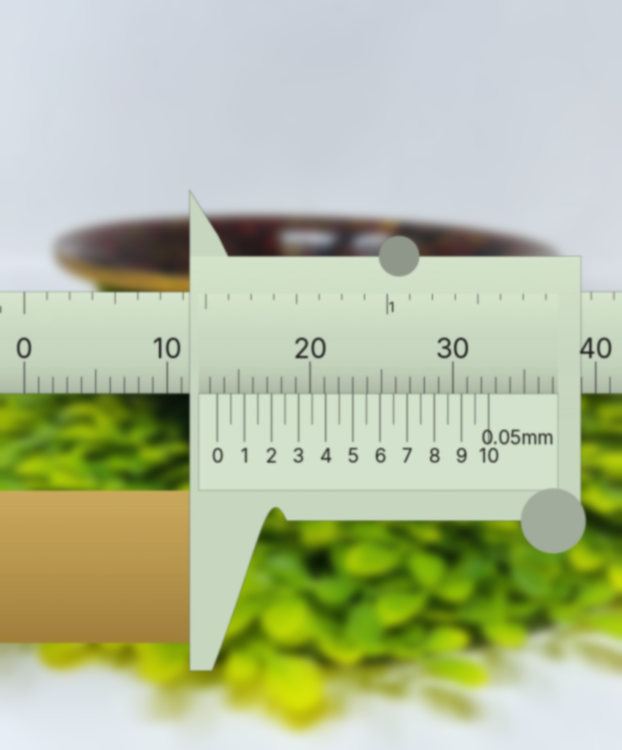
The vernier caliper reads 13.5 mm
